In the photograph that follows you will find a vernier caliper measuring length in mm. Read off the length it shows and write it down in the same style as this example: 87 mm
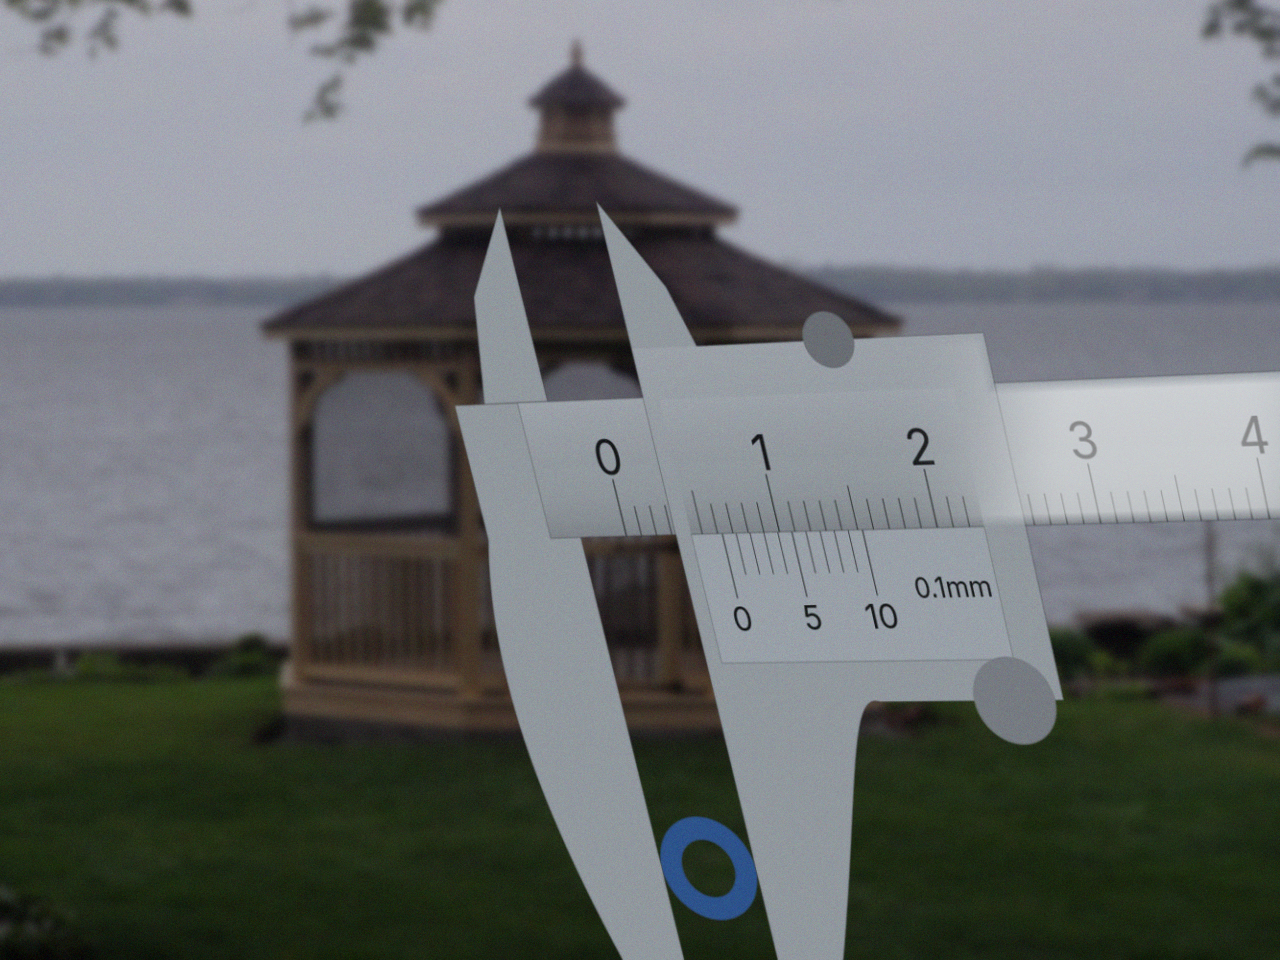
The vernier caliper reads 6.3 mm
